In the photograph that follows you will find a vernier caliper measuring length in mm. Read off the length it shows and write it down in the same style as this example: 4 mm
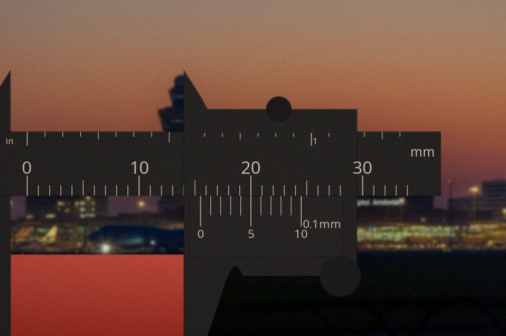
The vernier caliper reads 15.5 mm
